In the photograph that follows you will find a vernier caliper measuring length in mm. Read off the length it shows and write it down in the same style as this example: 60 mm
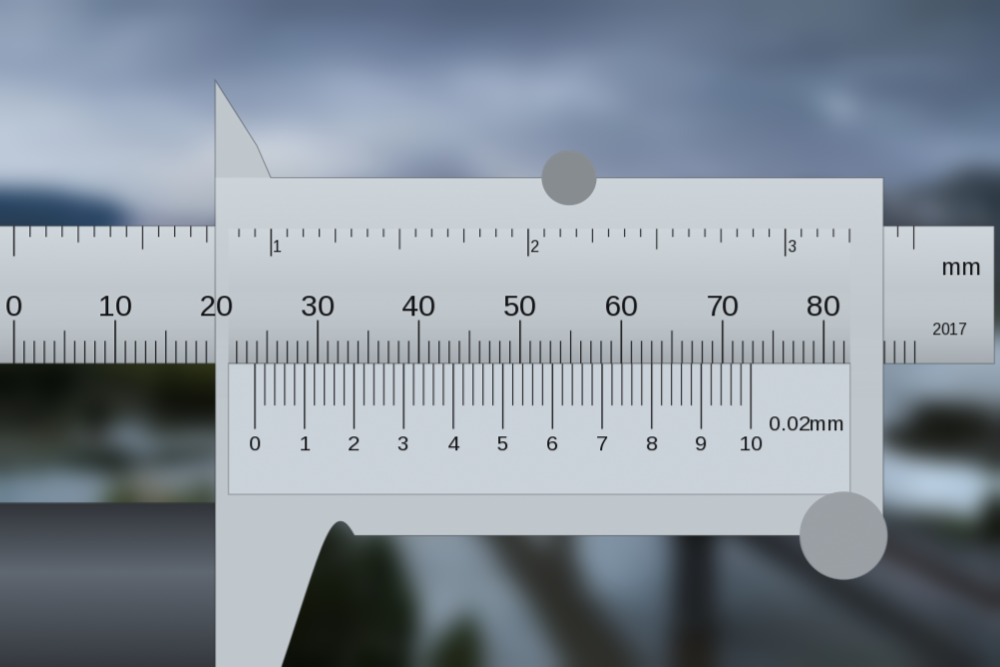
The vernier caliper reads 23.8 mm
